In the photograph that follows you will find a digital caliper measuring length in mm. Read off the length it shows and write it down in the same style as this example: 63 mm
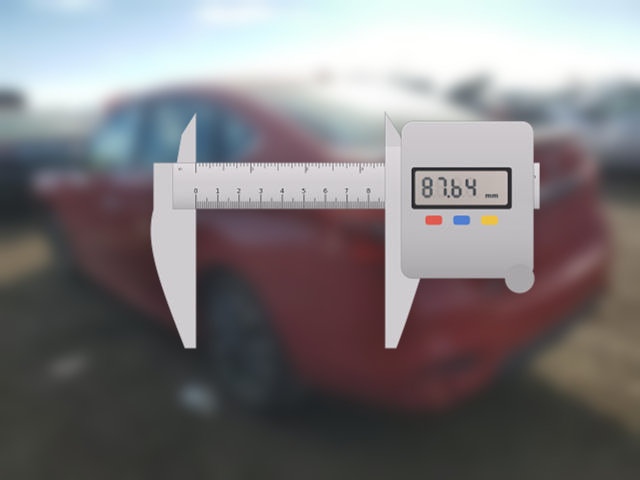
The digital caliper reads 87.64 mm
